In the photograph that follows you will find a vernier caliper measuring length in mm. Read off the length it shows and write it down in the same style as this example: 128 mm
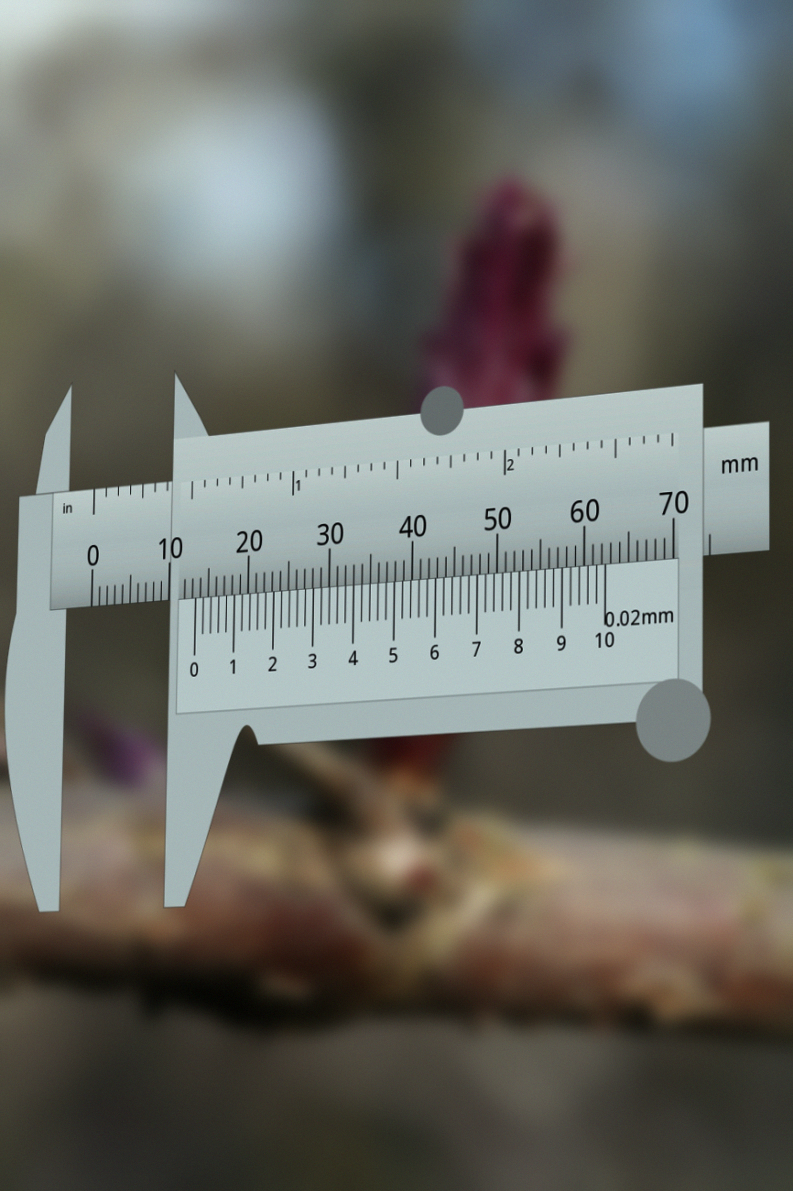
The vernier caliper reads 13.4 mm
